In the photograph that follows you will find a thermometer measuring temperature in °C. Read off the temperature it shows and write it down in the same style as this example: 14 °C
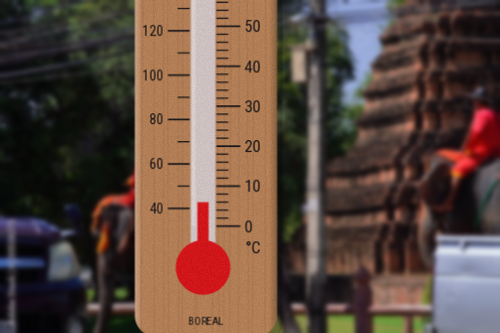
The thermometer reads 6 °C
